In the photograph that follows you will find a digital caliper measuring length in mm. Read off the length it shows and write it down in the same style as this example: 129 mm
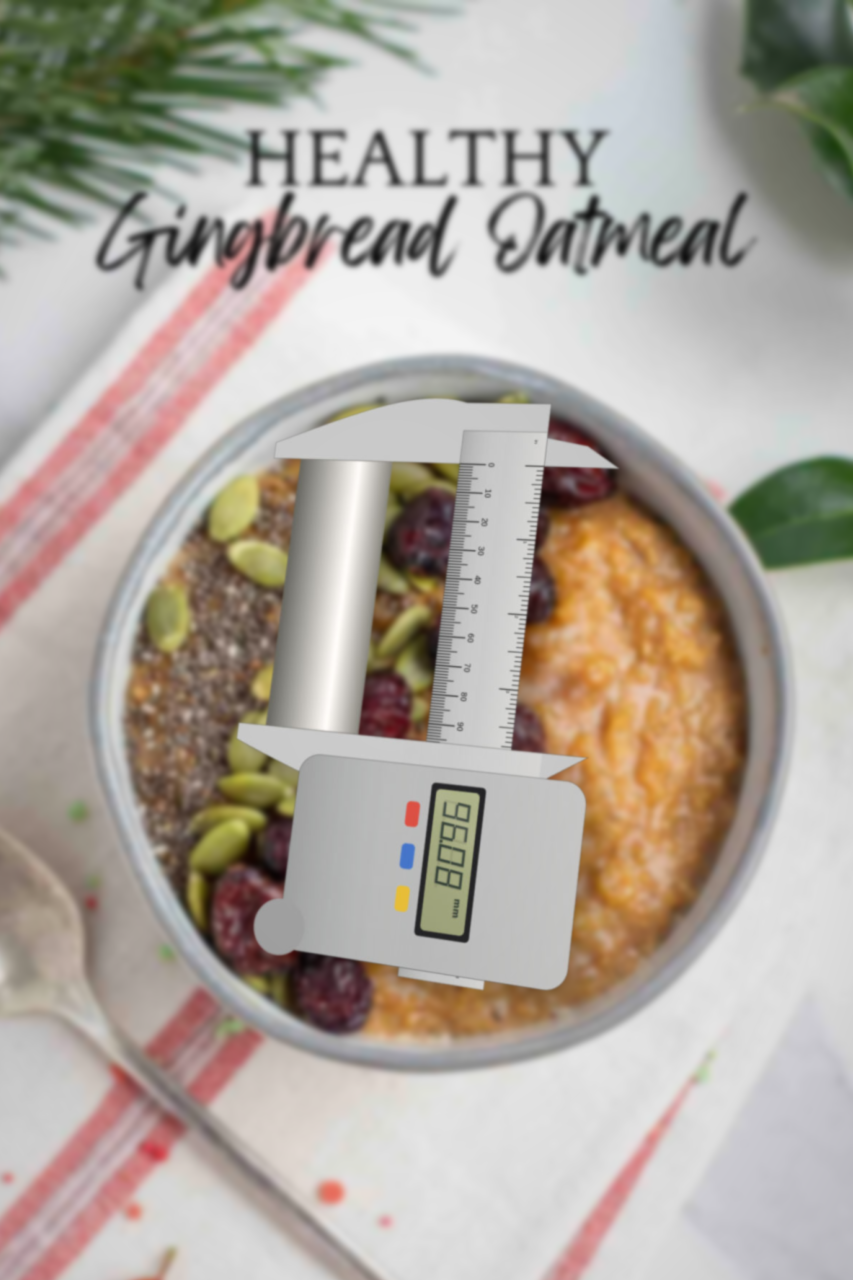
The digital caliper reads 96.08 mm
